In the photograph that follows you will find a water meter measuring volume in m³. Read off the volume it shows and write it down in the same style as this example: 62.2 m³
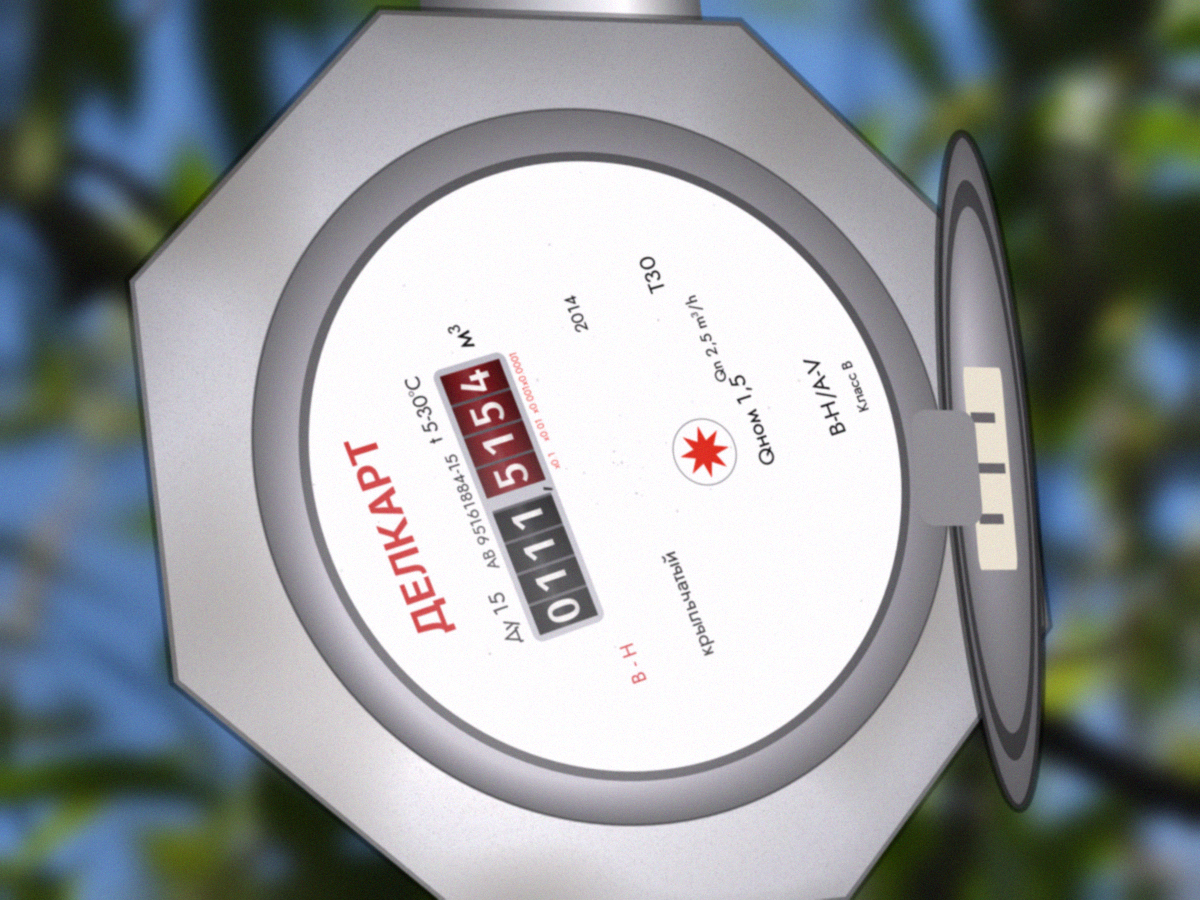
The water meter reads 111.5154 m³
